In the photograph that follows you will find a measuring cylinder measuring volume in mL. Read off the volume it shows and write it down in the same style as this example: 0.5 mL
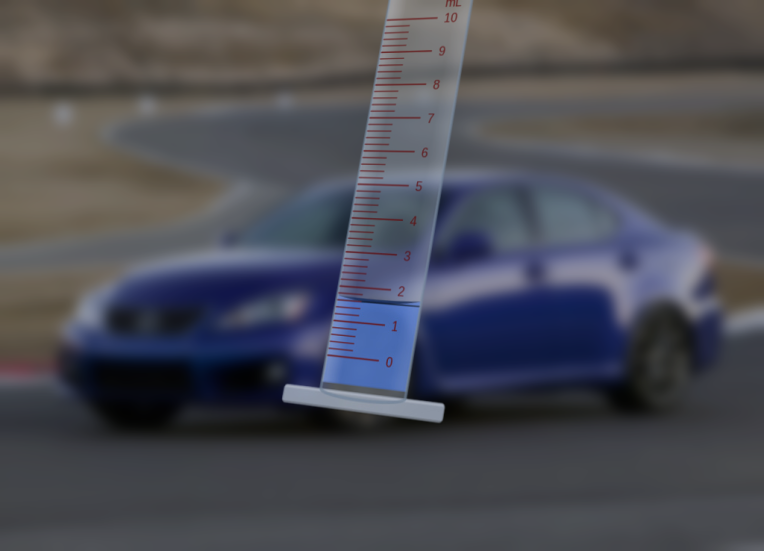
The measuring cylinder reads 1.6 mL
